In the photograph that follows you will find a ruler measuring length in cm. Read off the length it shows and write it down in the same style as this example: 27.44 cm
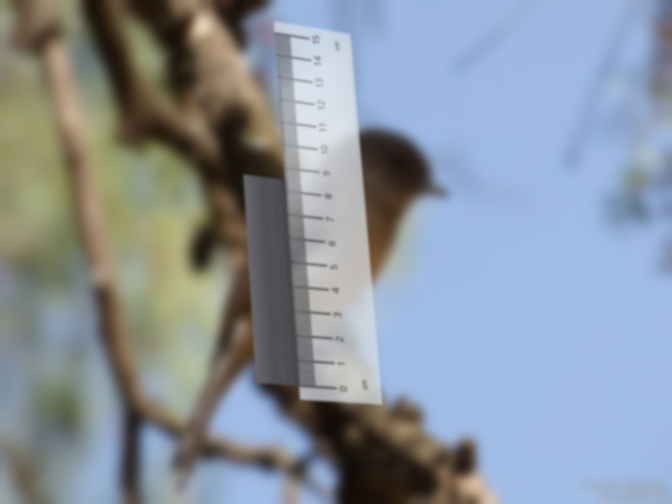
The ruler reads 8.5 cm
